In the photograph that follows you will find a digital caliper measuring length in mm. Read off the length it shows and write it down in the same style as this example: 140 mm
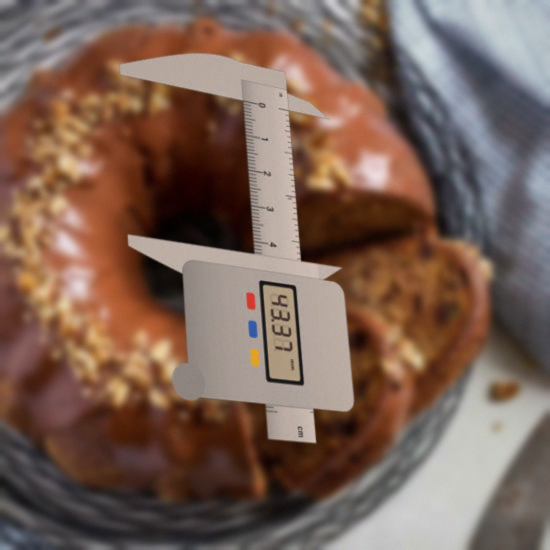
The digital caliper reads 43.37 mm
